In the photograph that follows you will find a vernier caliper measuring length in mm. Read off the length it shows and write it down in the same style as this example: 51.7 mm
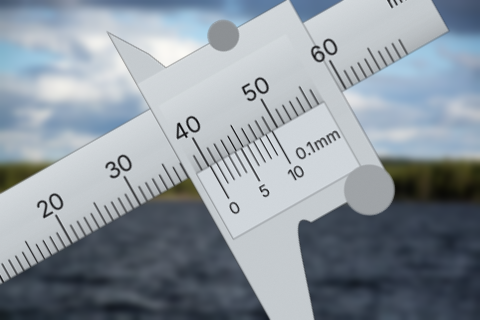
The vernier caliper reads 40.2 mm
